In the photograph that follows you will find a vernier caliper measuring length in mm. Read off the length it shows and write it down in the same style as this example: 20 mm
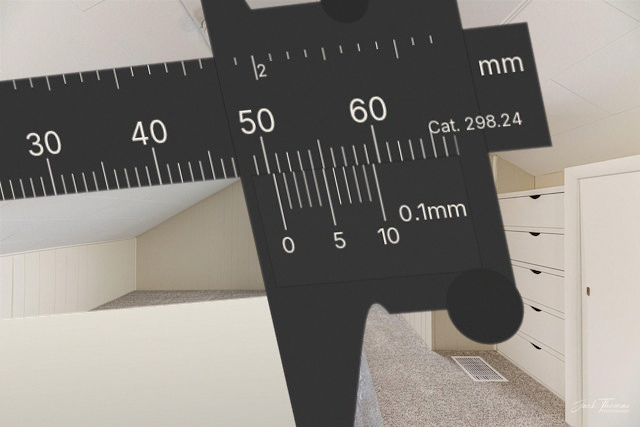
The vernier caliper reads 50.4 mm
